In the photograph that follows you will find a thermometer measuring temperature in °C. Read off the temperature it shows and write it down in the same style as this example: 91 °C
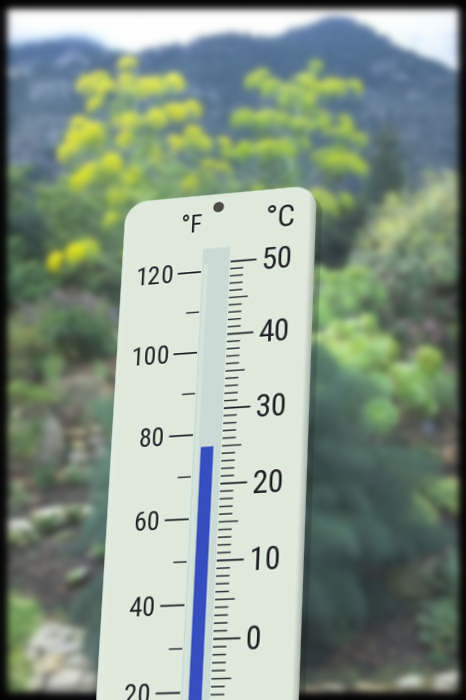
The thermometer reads 25 °C
